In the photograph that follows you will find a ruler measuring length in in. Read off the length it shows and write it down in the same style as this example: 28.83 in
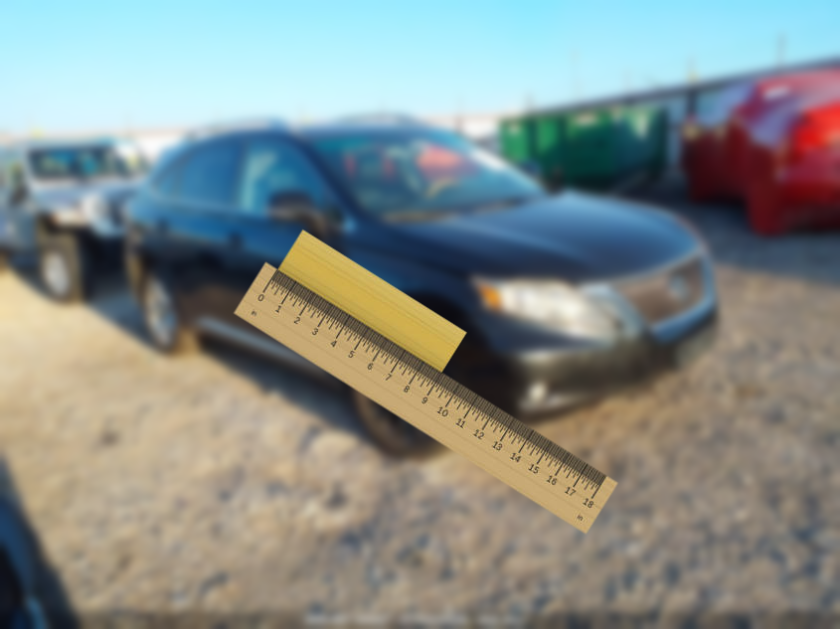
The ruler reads 9 in
